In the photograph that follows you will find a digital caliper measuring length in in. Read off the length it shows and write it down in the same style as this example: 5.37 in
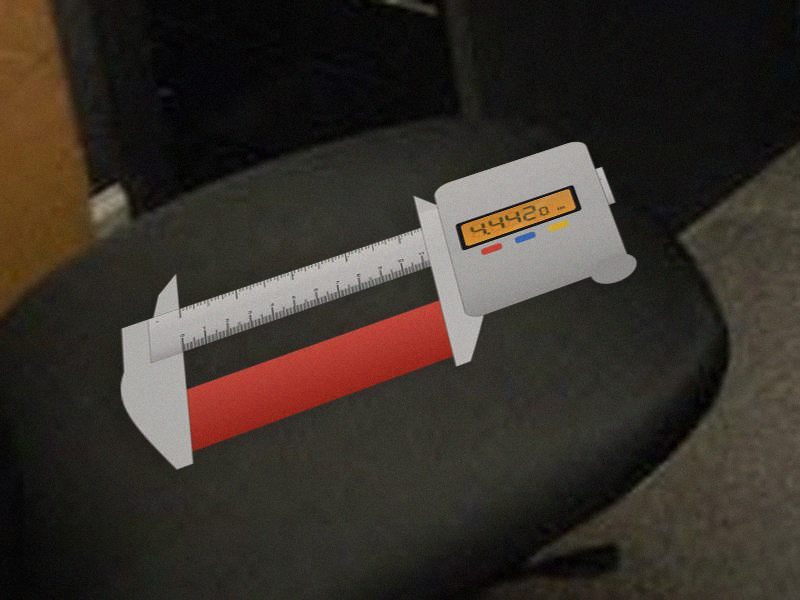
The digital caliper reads 4.4420 in
